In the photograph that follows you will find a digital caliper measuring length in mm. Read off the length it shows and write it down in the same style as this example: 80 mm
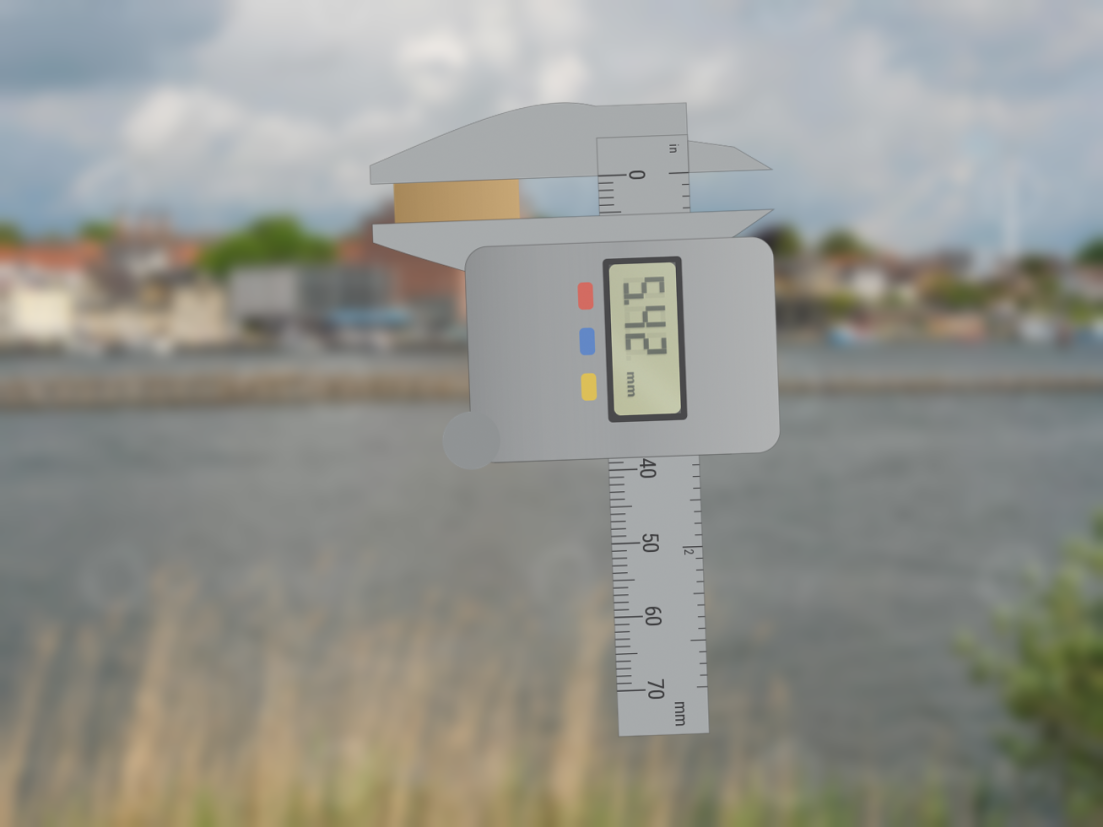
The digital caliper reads 5.42 mm
